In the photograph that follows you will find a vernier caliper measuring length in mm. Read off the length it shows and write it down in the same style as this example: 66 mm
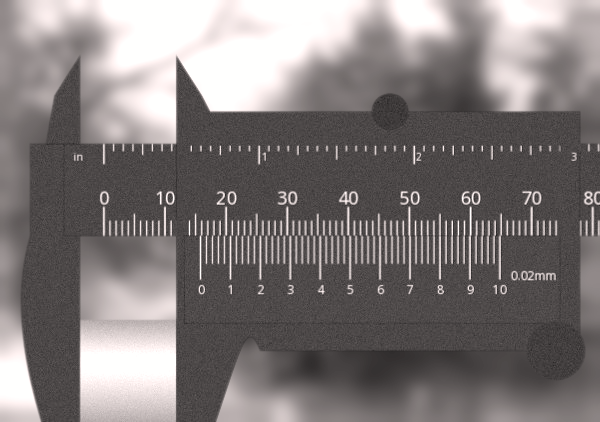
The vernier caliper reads 15.8 mm
